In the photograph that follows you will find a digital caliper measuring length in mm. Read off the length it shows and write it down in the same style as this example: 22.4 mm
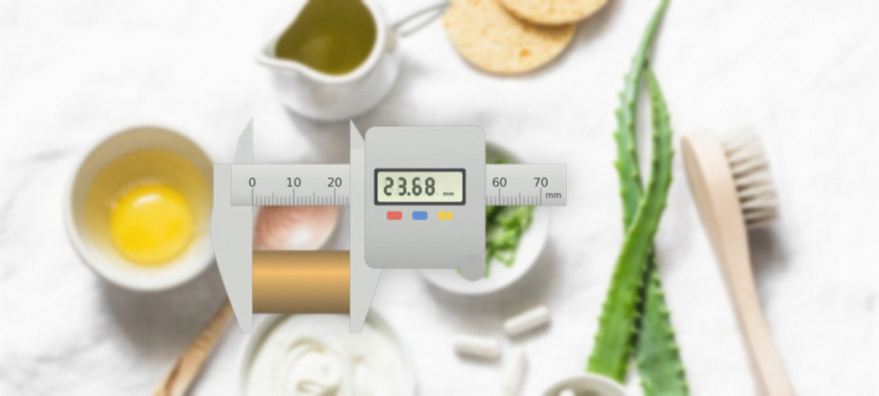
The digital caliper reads 23.68 mm
